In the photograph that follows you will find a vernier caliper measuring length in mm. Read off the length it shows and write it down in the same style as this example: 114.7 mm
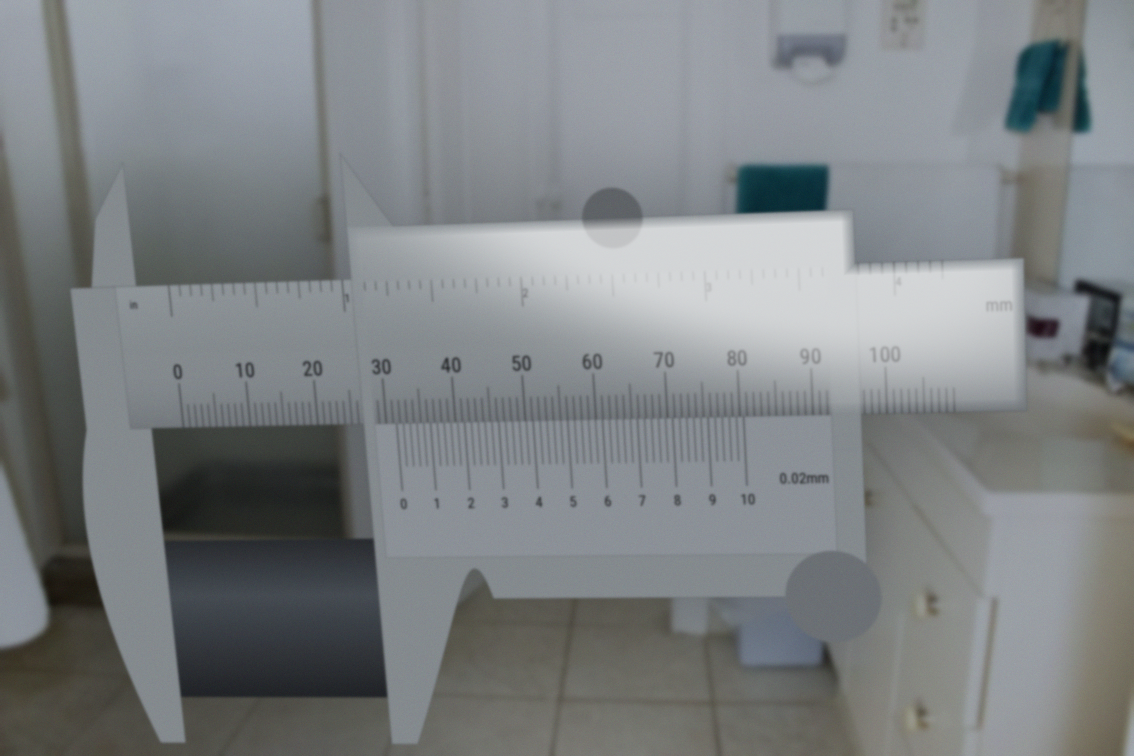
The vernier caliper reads 31.5 mm
